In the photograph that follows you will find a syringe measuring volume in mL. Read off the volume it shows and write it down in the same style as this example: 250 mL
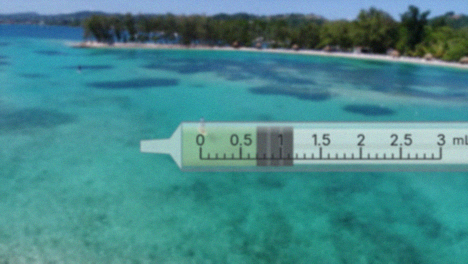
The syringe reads 0.7 mL
